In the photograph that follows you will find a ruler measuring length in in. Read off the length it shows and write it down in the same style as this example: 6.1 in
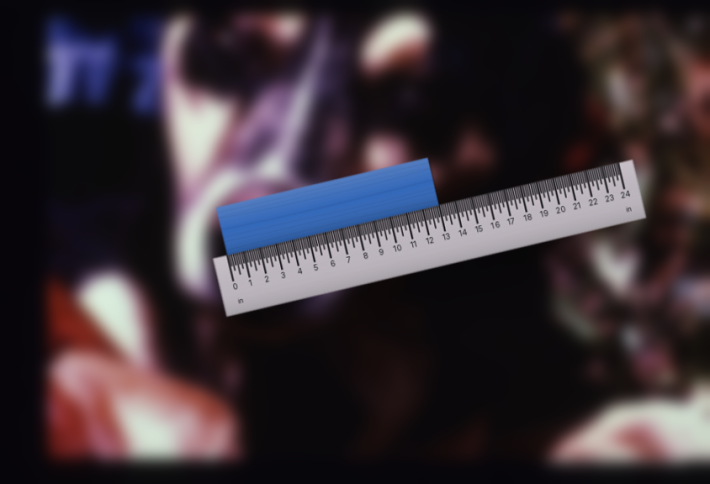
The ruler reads 13 in
